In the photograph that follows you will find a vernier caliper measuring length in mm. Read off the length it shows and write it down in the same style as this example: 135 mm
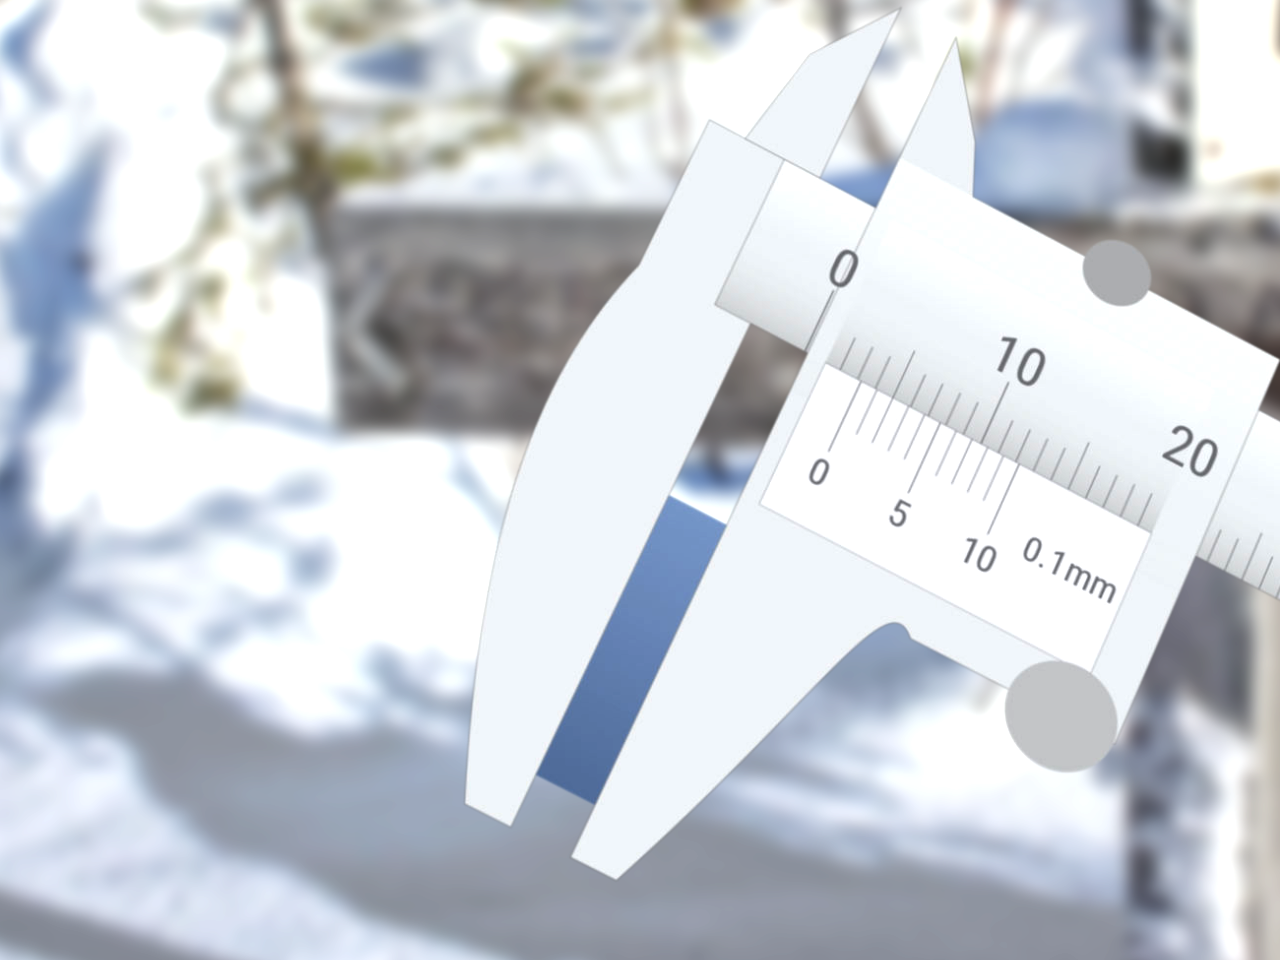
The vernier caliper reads 3.2 mm
